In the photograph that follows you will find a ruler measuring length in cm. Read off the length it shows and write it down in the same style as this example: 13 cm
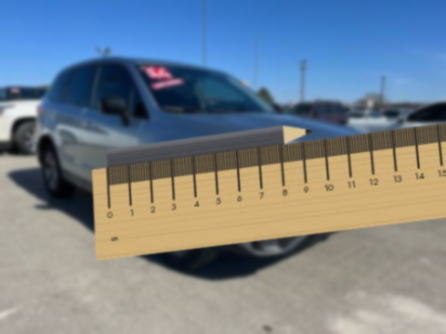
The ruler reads 9.5 cm
